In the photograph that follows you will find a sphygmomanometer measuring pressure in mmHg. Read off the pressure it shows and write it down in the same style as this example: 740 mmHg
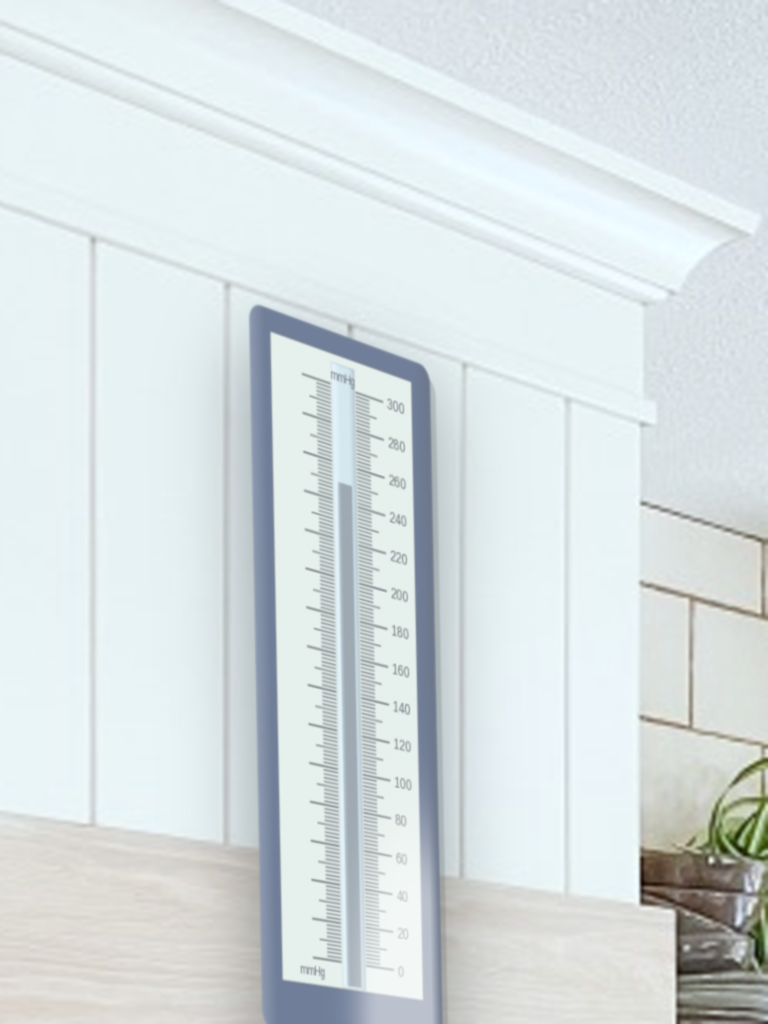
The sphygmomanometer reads 250 mmHg
